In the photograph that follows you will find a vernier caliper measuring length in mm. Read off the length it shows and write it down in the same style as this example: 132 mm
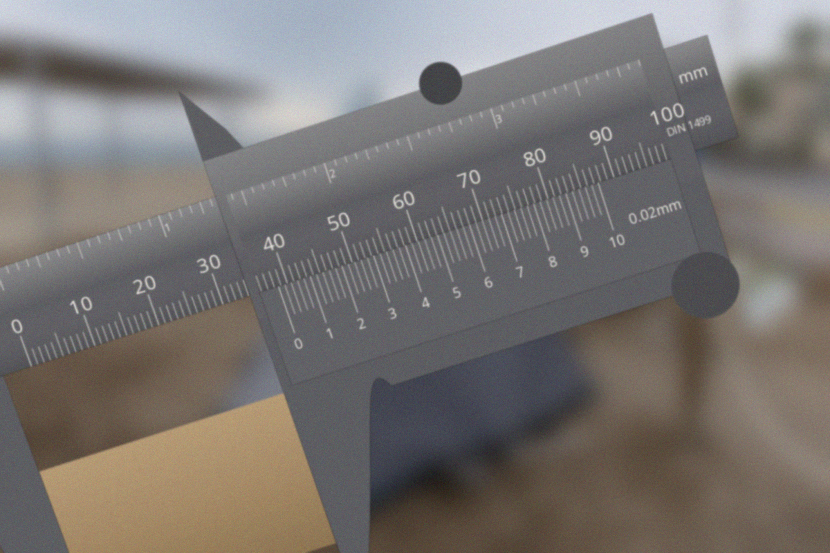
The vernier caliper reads 38.6 mm
